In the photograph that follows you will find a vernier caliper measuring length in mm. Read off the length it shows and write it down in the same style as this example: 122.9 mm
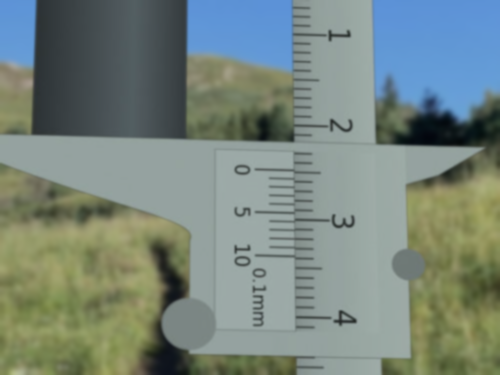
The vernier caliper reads 24.8 mm
